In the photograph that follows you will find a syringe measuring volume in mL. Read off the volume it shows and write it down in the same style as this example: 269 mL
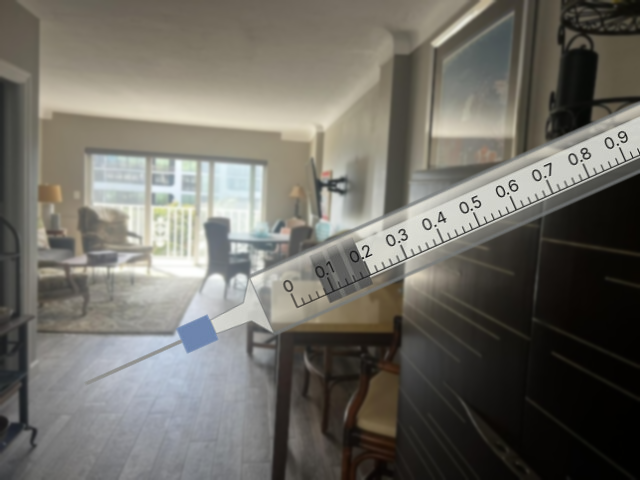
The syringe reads 0.08 mL
